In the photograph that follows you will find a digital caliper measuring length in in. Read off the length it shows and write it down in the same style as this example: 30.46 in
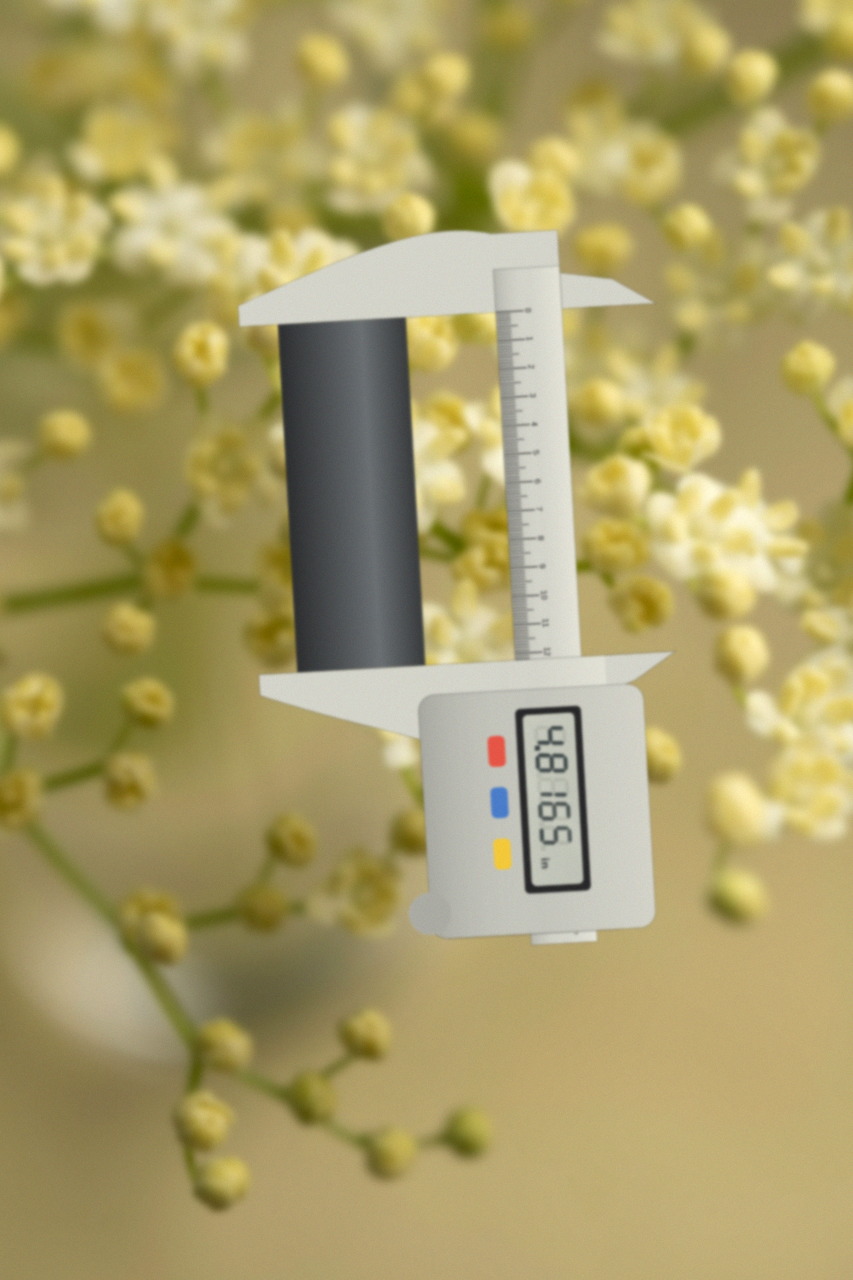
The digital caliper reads 4.8165 in
